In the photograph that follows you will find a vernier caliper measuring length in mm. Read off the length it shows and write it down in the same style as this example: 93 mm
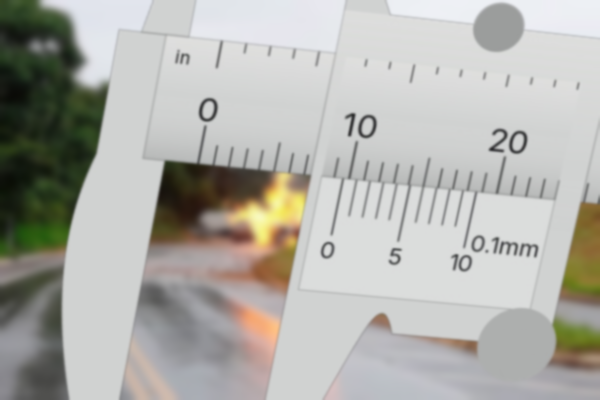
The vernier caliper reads 9.6 mm
